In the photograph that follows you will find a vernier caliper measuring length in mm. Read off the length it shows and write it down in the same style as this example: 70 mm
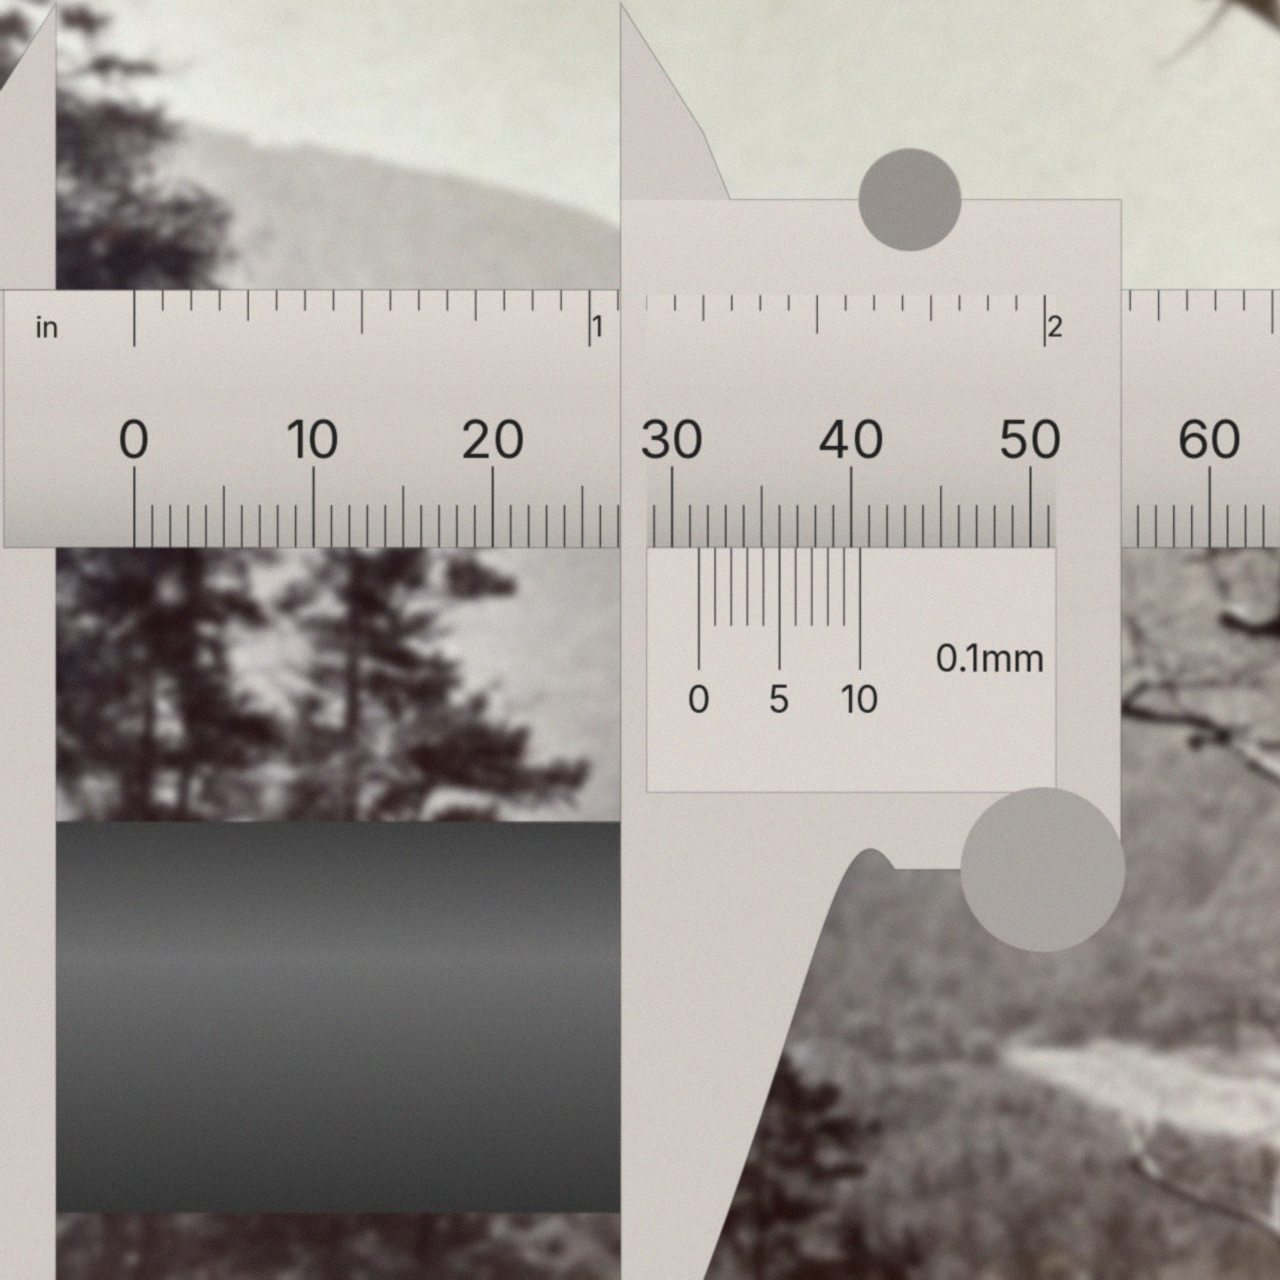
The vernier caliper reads 31.5 mm
